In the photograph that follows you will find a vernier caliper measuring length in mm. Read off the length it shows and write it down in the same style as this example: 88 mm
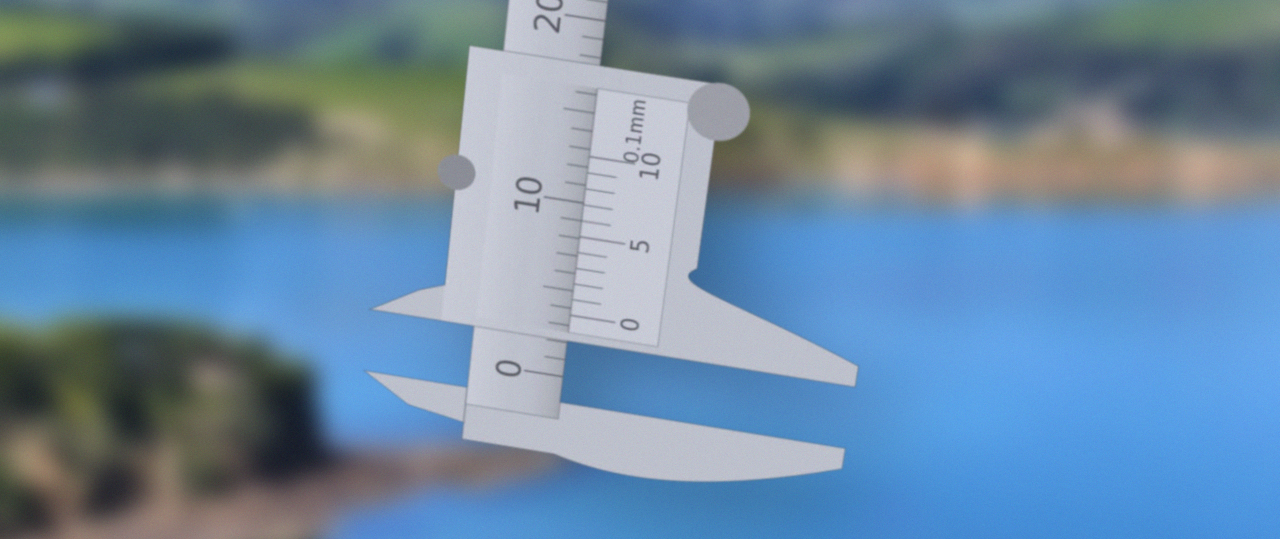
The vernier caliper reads 3.6 mm
